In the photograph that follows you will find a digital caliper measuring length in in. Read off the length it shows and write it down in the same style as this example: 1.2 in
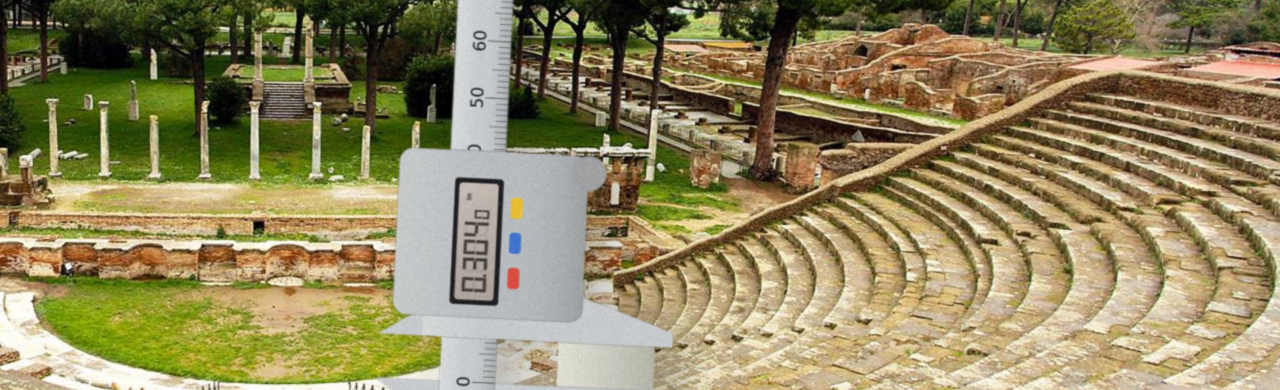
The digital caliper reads 0.3040 in
